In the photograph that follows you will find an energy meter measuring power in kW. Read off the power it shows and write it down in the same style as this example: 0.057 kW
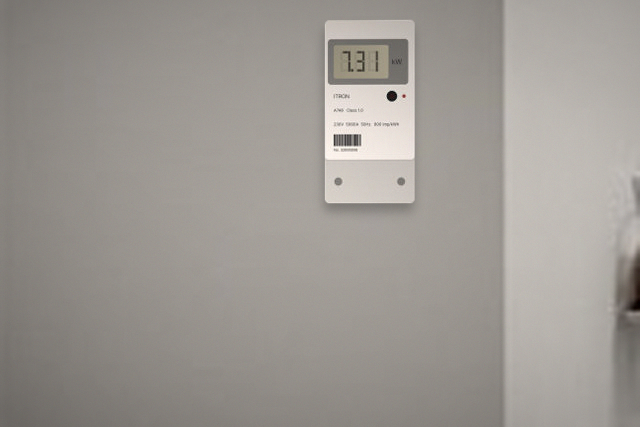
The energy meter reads 7.31 kW
